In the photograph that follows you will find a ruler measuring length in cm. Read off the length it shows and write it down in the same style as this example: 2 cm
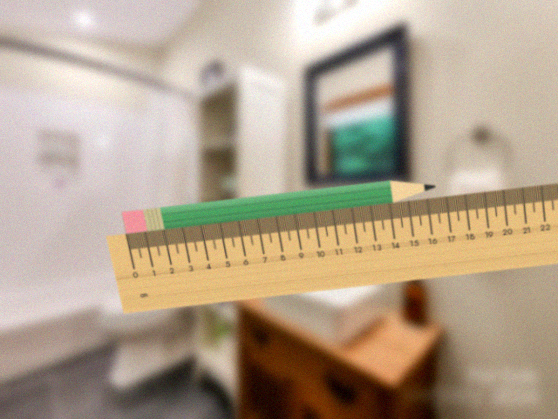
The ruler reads 16.5 cm
